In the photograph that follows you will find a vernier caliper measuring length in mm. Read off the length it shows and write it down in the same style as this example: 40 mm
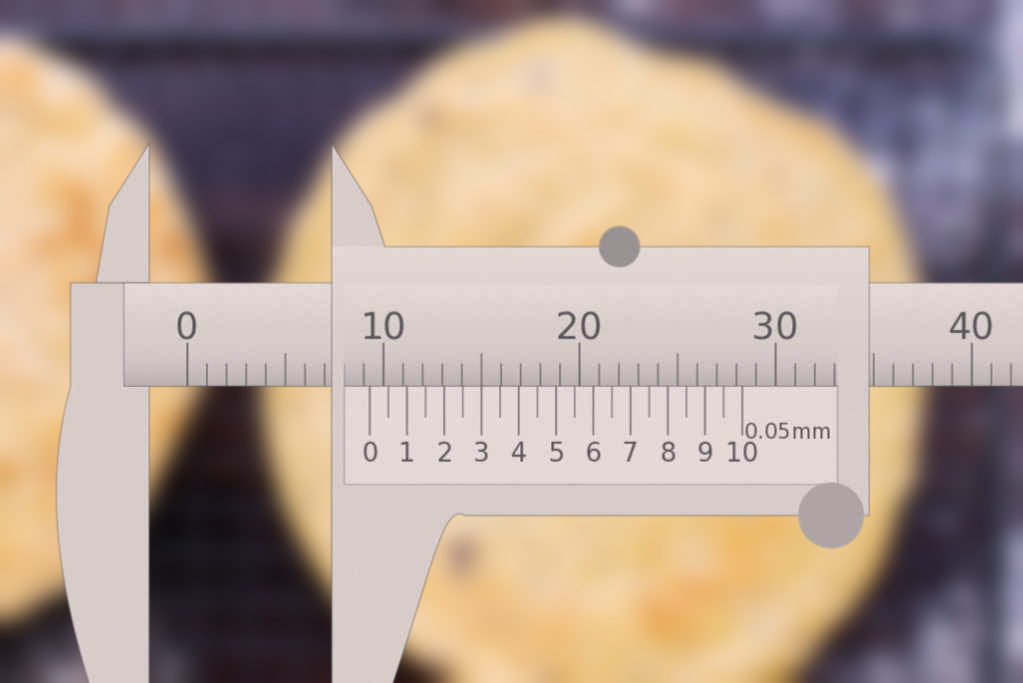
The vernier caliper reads 9.3 mm
